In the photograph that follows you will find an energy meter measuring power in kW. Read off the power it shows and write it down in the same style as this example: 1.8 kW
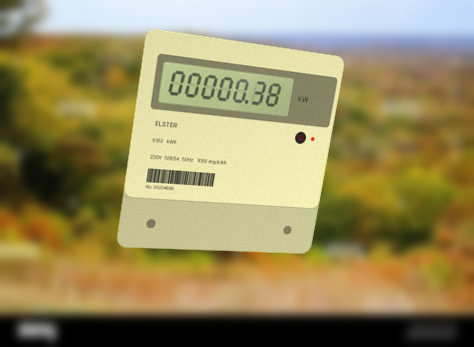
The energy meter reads 0.38 kW
